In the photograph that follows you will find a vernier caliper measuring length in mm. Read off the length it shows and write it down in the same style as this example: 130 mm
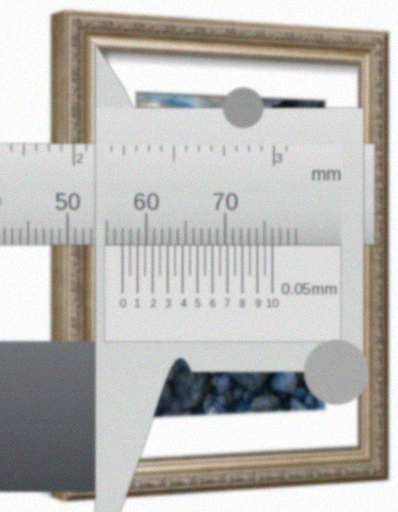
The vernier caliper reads 57.0 mm
